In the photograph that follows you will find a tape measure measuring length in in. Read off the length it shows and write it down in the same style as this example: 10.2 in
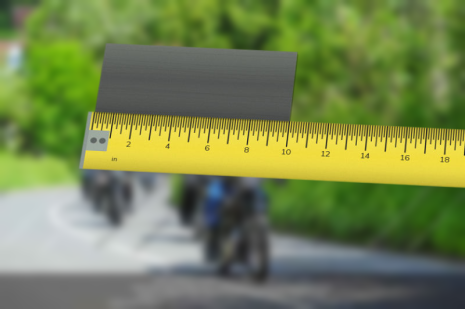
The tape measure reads 10 in
